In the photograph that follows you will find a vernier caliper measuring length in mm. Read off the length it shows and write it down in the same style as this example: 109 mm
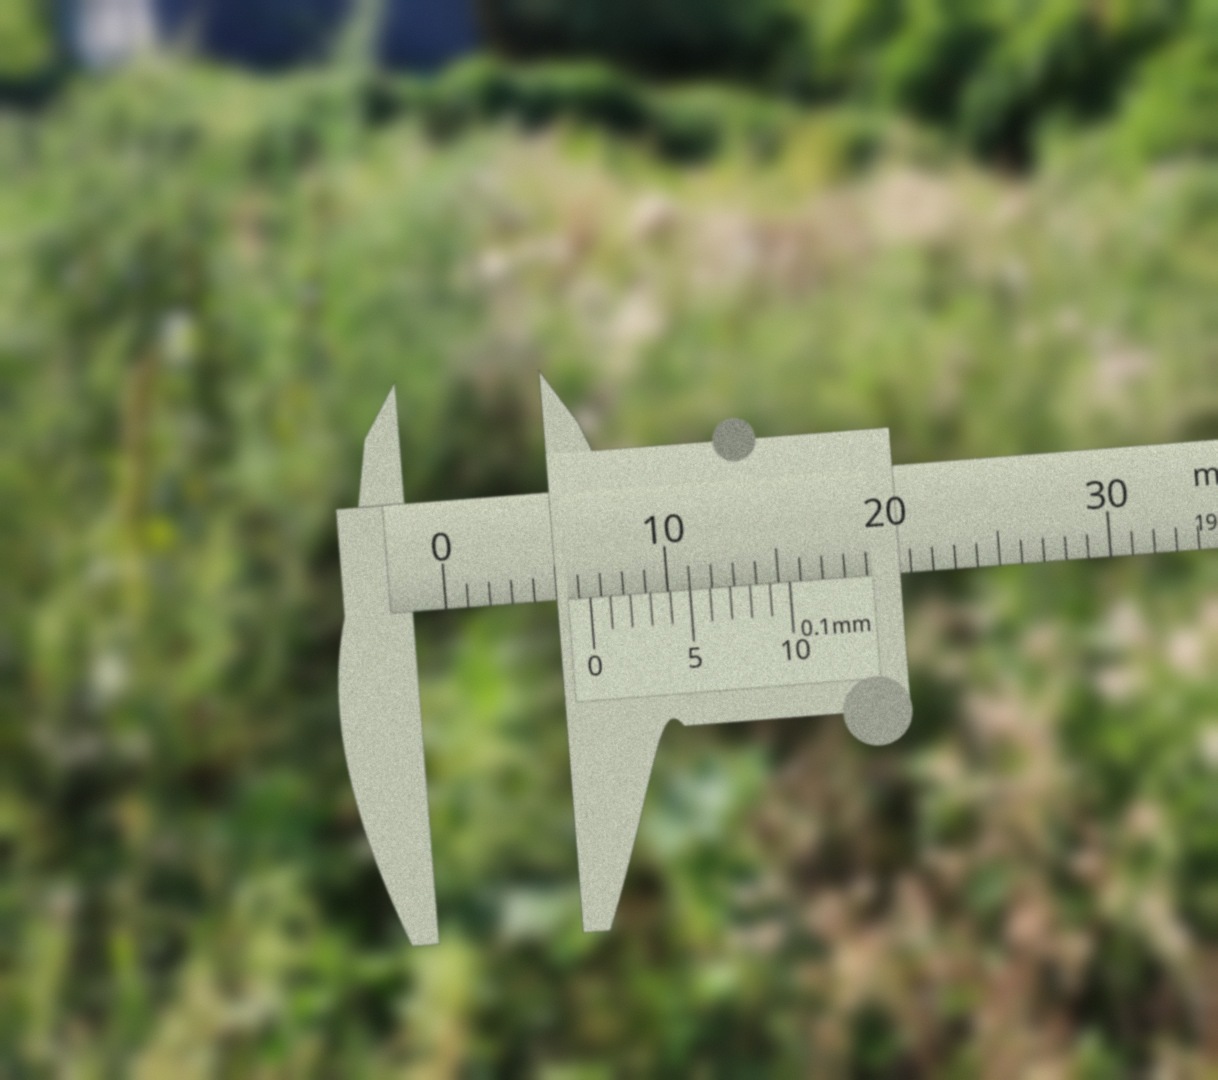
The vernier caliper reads 6.5 mm
